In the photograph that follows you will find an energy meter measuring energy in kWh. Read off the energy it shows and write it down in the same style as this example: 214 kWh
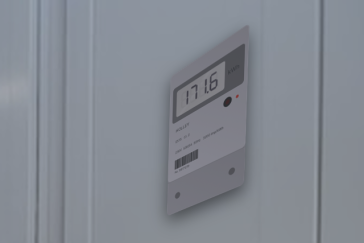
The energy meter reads 171.6 kWh
